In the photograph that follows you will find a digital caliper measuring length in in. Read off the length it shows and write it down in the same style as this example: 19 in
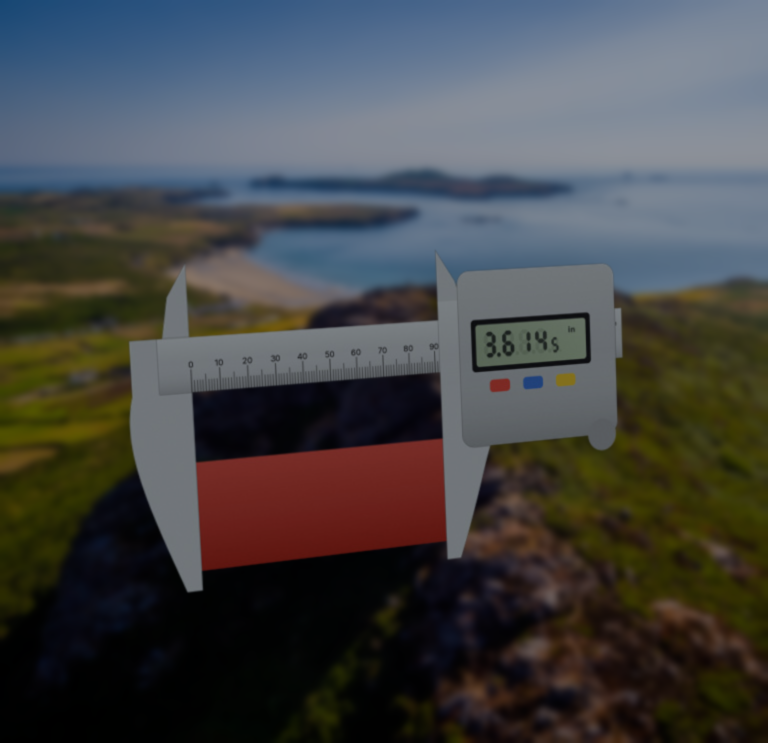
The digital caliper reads 3.6145 in
